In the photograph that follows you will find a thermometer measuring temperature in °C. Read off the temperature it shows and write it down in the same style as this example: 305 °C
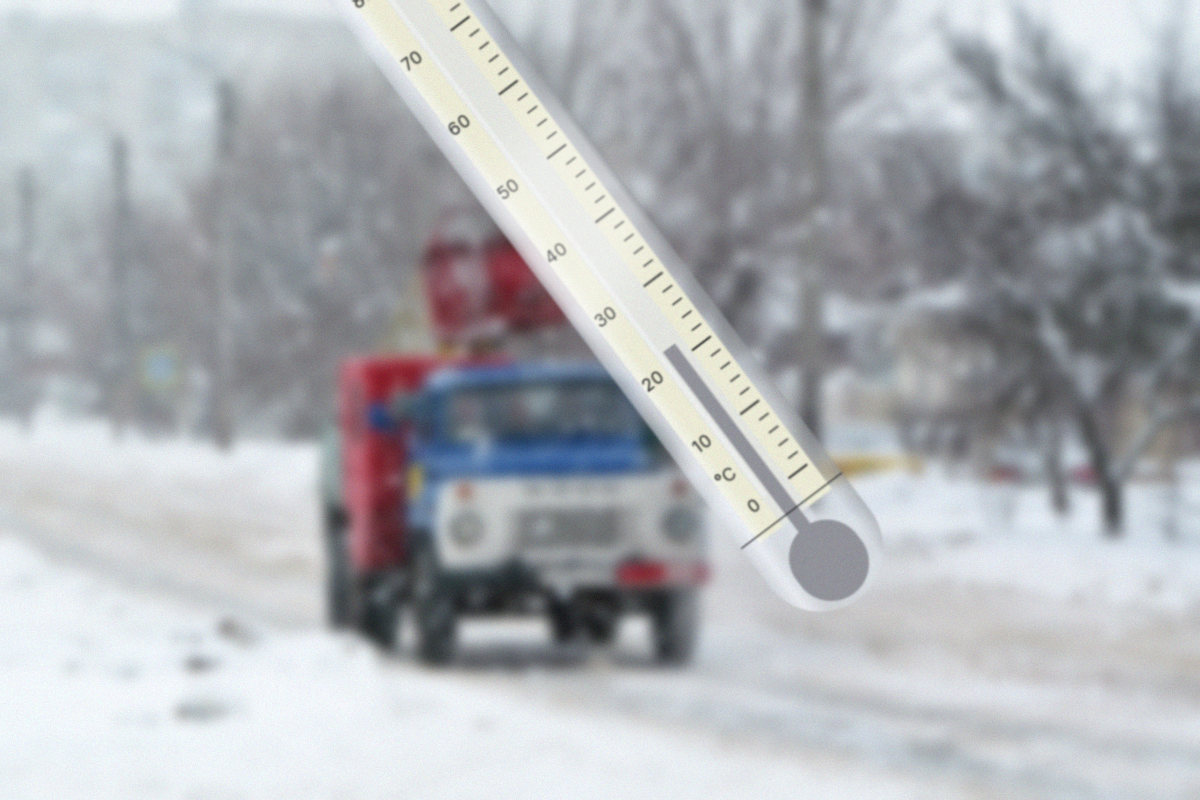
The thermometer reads 22 °C
